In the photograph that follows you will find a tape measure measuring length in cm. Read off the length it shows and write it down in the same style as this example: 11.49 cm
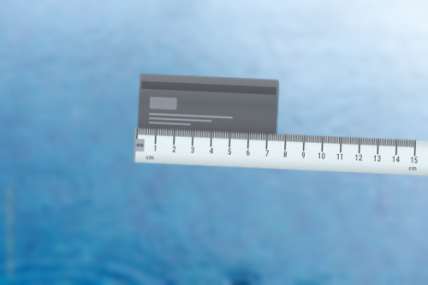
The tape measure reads 7.5 cm
